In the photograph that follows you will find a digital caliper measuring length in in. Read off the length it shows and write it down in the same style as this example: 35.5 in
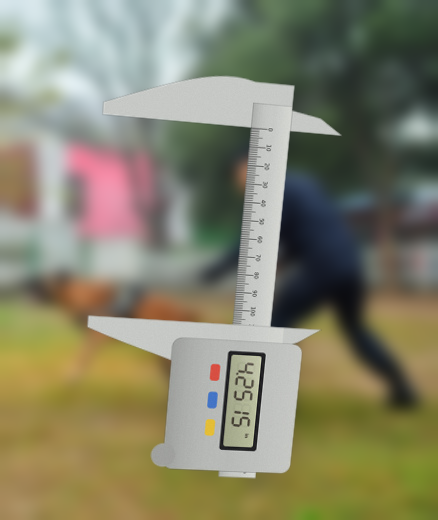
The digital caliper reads 4.2515 in
